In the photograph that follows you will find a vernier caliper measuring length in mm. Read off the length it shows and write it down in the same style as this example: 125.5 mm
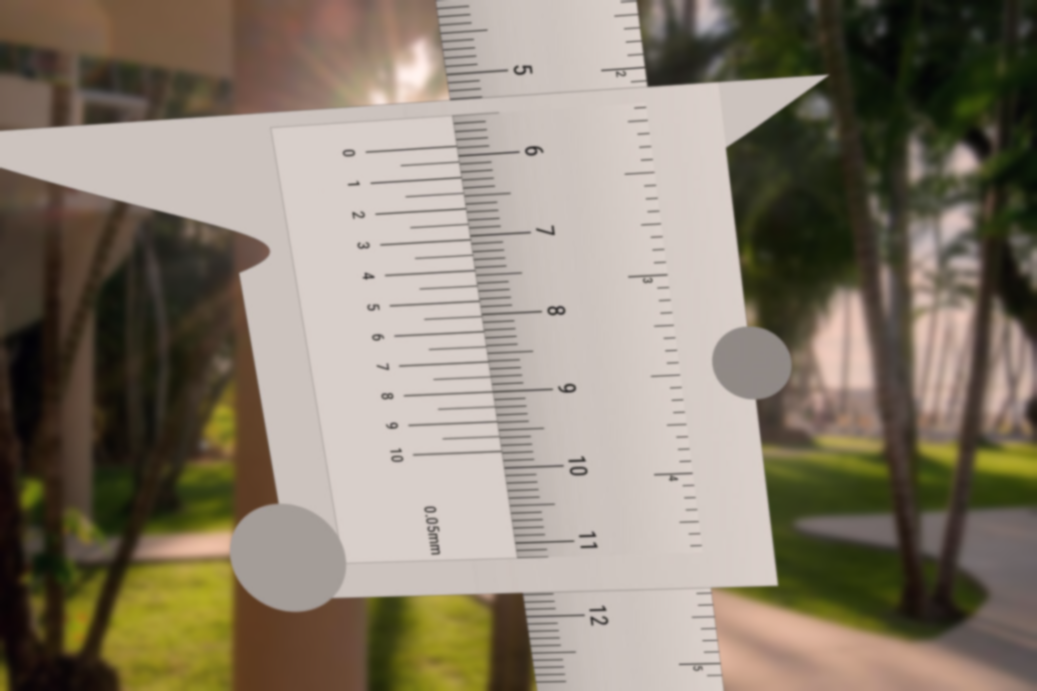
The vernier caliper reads 58.8 mm
